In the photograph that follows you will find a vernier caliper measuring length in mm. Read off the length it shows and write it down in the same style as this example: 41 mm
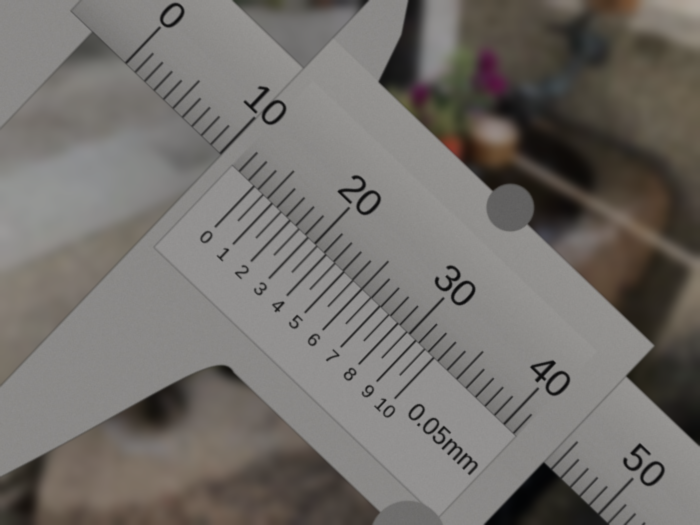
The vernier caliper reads 13.6 mm
